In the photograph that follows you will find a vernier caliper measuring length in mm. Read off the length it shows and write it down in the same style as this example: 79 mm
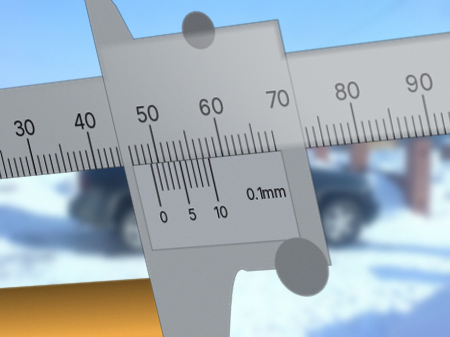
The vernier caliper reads 48.8 mm
